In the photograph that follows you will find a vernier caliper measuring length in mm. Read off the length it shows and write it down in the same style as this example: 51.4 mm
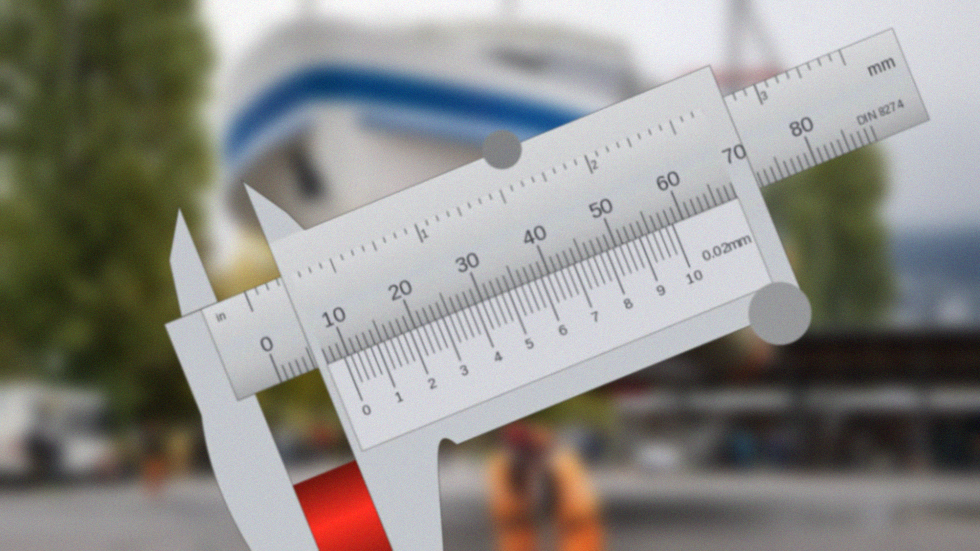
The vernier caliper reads 9.4 mm
